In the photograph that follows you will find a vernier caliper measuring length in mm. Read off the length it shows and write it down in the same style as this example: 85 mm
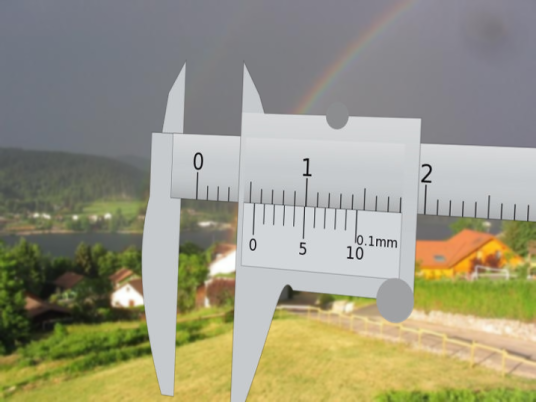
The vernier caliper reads 5.4 mm
